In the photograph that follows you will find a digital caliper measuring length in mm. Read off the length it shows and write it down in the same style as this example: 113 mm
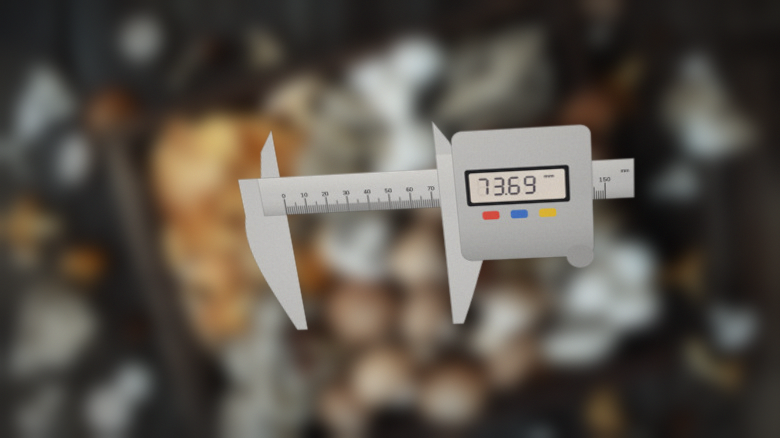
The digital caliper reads 73.69 mm
